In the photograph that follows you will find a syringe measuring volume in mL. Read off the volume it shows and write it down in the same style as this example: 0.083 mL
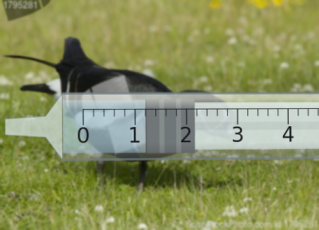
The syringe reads 1.2 mL
